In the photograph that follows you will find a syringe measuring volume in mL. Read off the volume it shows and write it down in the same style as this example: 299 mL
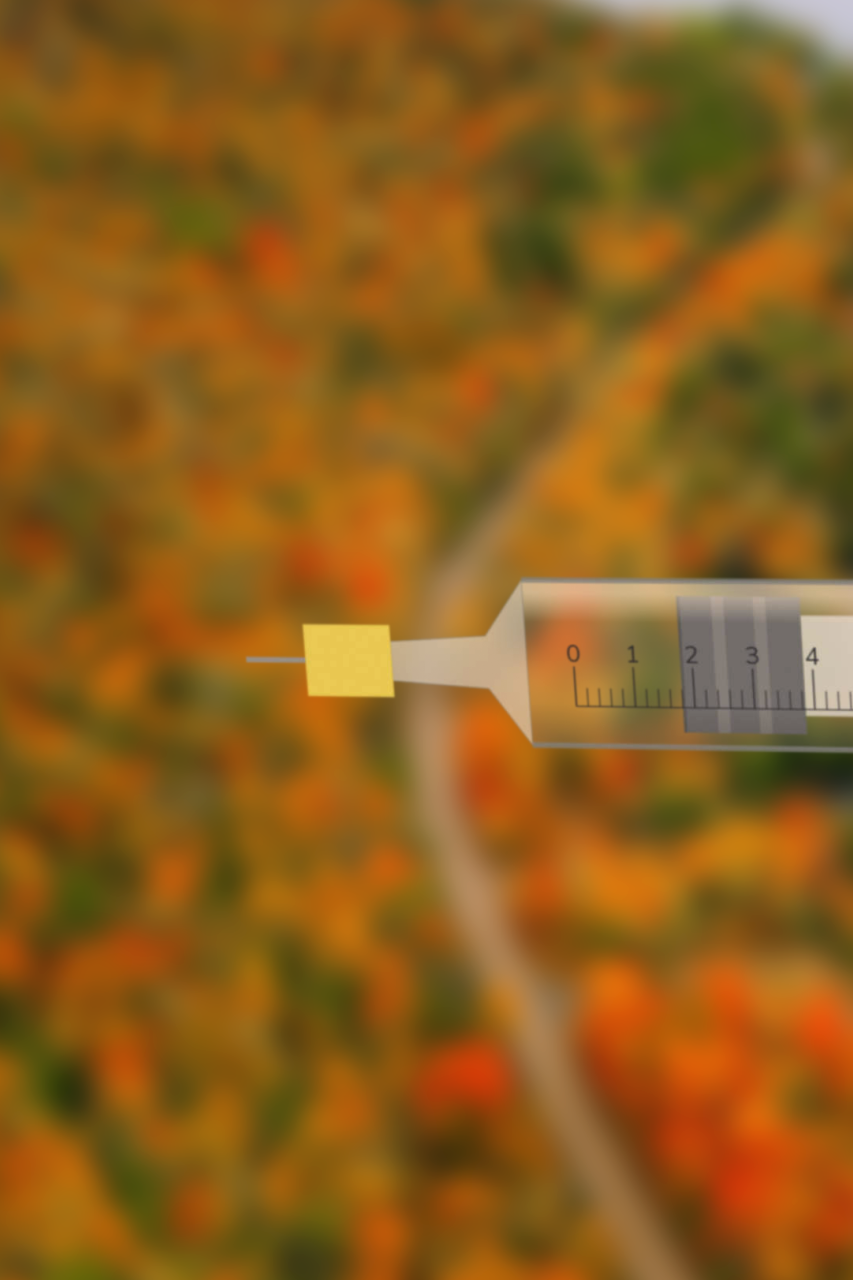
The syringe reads 1.8 mL
